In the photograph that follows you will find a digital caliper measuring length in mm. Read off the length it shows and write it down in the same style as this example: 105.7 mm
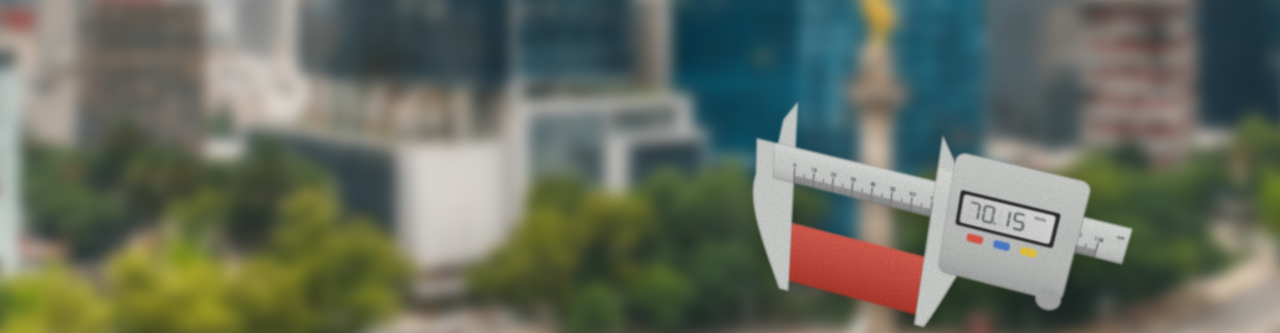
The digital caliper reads 70.15 mm
